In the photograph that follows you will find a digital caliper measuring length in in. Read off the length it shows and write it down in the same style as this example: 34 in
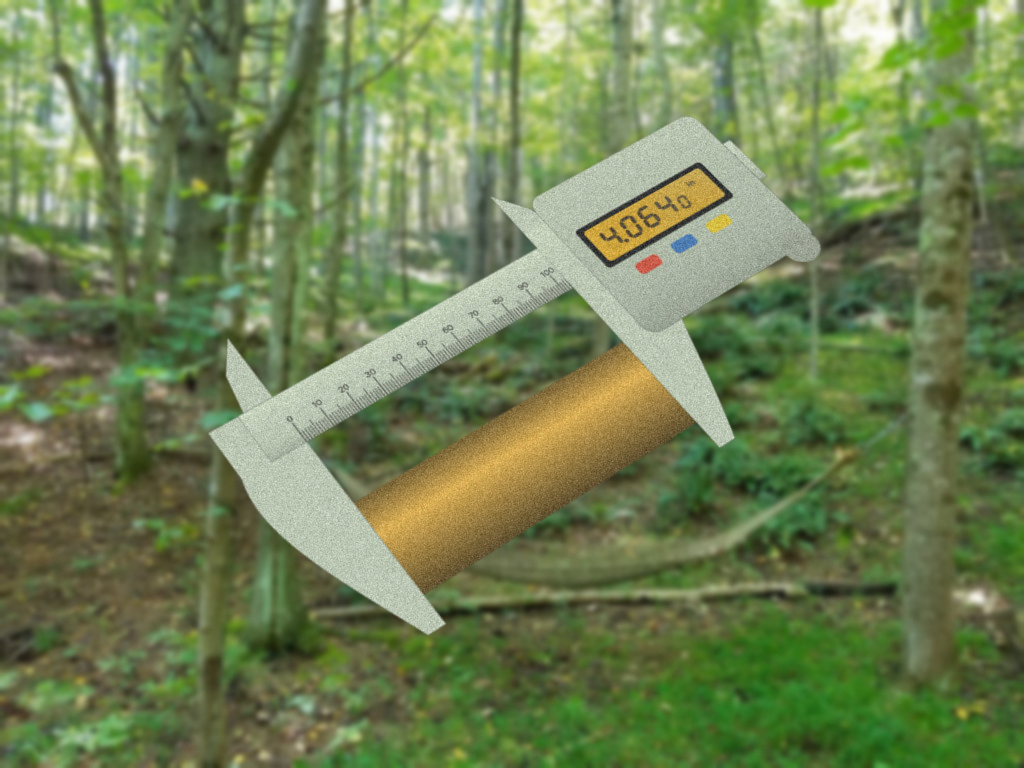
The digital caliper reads 4.0640 in
